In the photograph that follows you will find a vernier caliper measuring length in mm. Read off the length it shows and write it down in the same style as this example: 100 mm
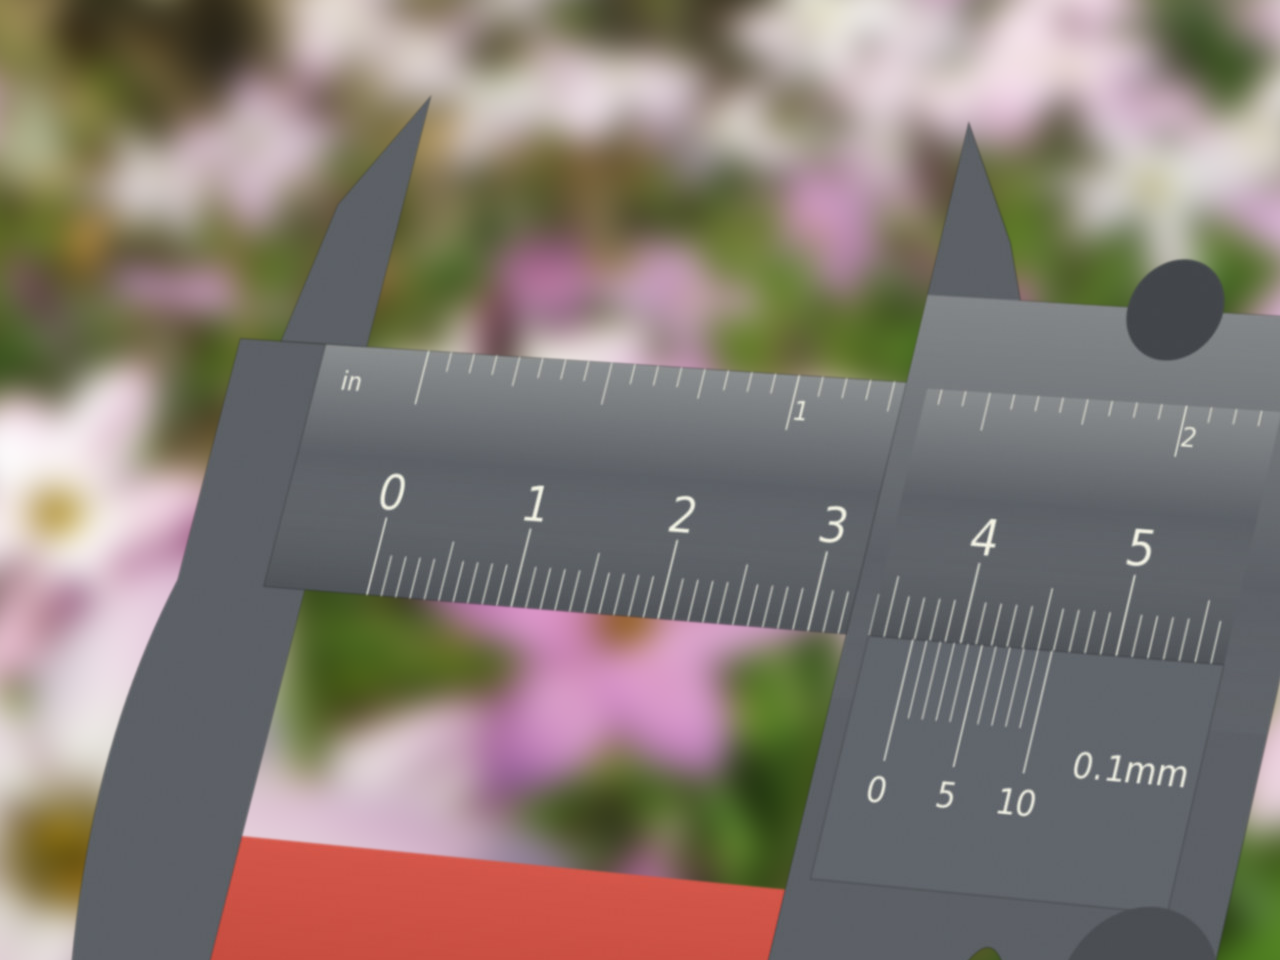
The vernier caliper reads 36.9 mm
